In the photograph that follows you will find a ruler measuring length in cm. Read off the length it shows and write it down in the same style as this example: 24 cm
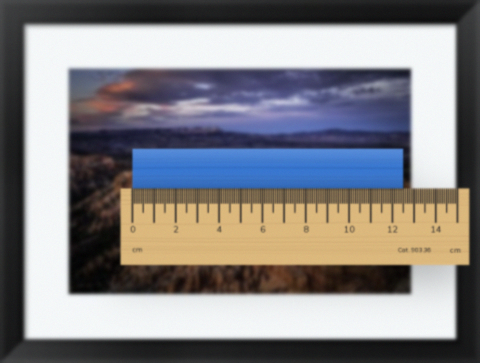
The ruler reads 12.5 cm
